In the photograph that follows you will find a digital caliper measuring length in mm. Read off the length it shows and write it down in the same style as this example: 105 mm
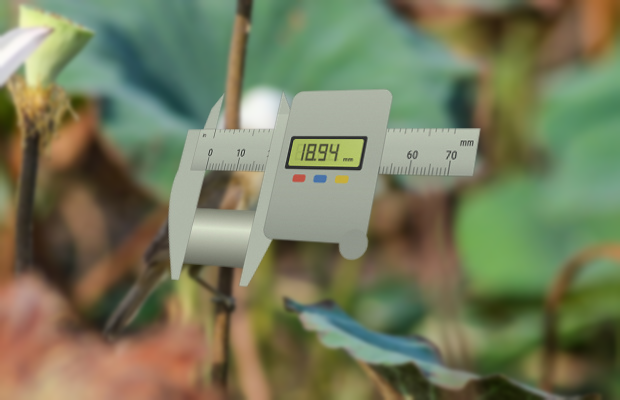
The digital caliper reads 18.94 mm
